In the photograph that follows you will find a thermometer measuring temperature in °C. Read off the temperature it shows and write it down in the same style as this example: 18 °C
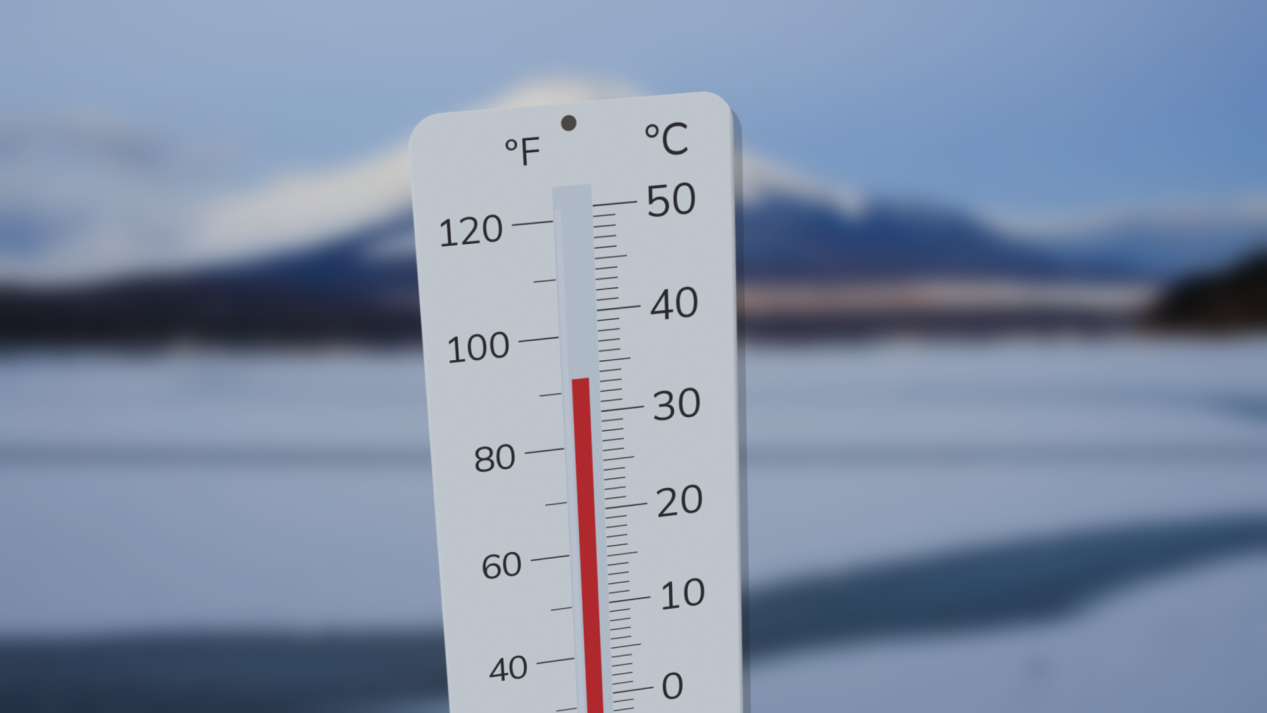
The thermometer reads 33.5 °C
